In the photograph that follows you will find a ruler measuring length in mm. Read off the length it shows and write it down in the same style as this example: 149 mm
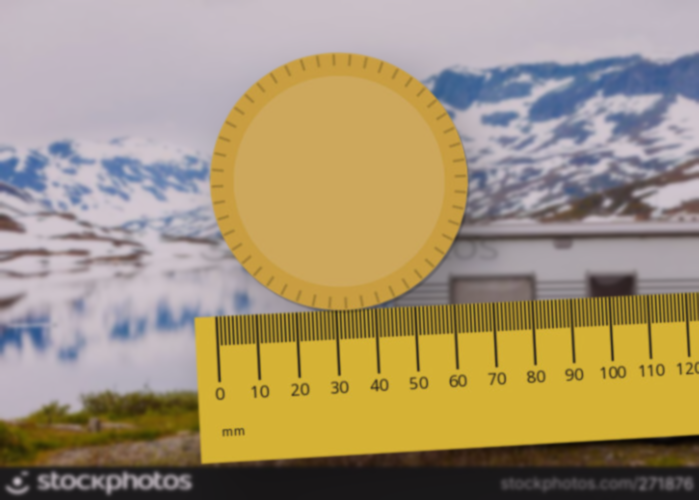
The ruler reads 65 mm
